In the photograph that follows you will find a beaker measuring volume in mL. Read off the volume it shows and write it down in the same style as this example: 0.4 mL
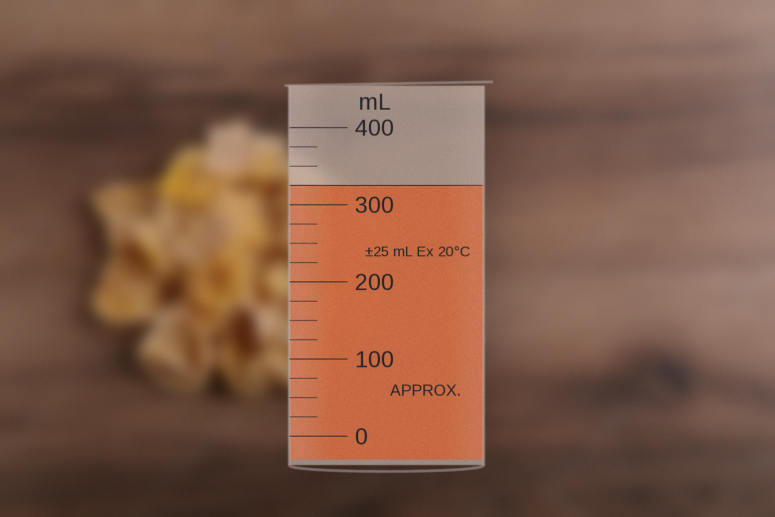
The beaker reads 325 mL
